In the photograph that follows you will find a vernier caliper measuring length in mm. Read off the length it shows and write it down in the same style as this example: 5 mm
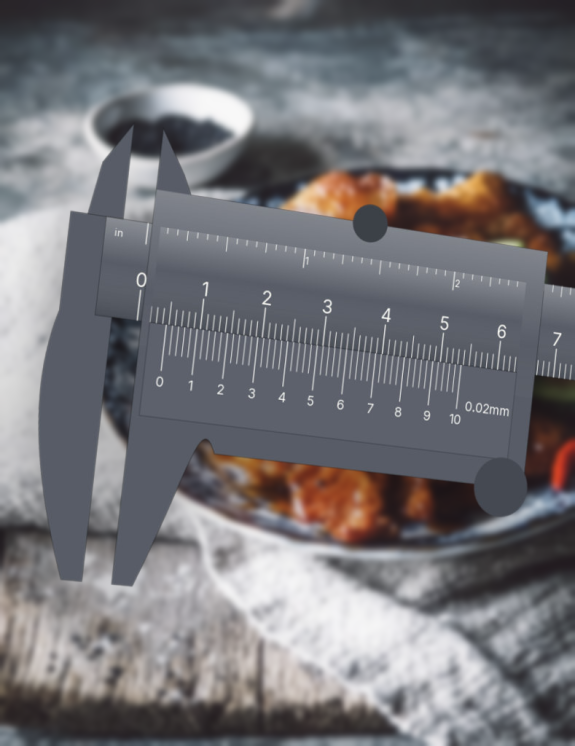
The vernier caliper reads 4.6 mm
